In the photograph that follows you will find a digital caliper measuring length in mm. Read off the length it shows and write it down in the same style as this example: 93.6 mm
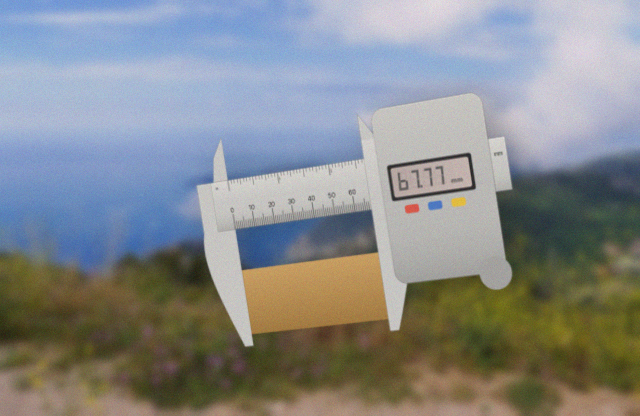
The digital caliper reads 67.77 mm
